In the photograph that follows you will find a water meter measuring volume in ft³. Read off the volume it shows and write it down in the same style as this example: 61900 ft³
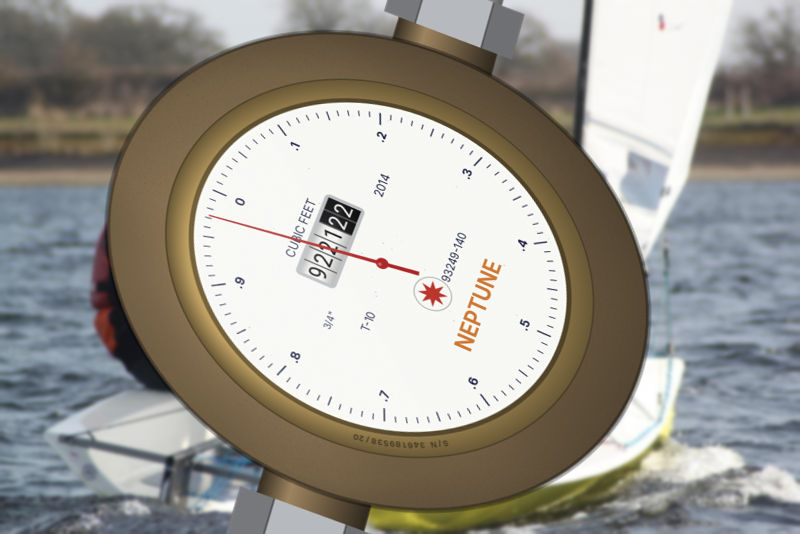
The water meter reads 922121.97 ft³
